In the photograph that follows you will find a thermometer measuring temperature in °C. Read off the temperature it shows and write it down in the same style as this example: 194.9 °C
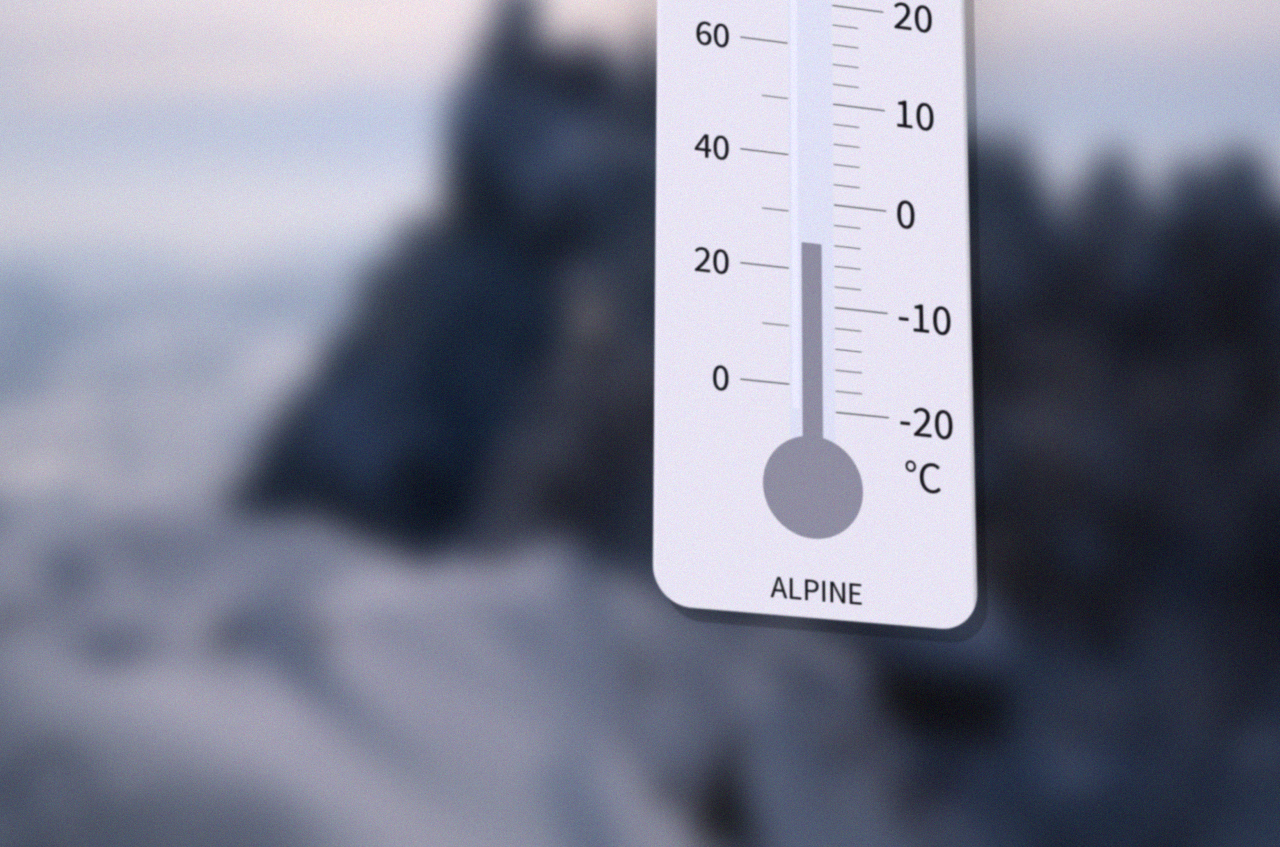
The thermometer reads -4 °C
